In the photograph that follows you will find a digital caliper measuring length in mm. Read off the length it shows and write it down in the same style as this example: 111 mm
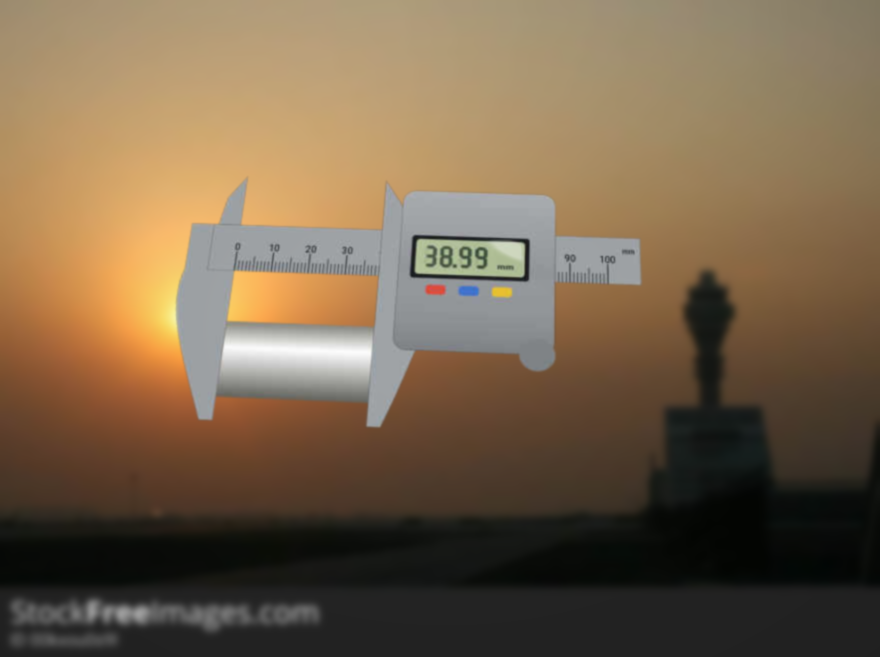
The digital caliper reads 38.99 mm
